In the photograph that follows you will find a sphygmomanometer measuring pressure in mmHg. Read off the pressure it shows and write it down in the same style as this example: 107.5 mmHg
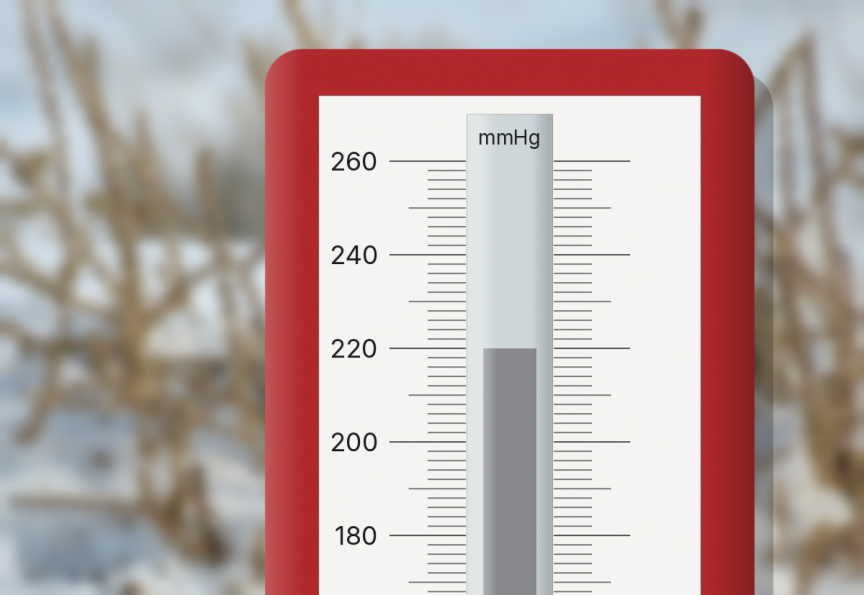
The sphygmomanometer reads 220 mmHg
